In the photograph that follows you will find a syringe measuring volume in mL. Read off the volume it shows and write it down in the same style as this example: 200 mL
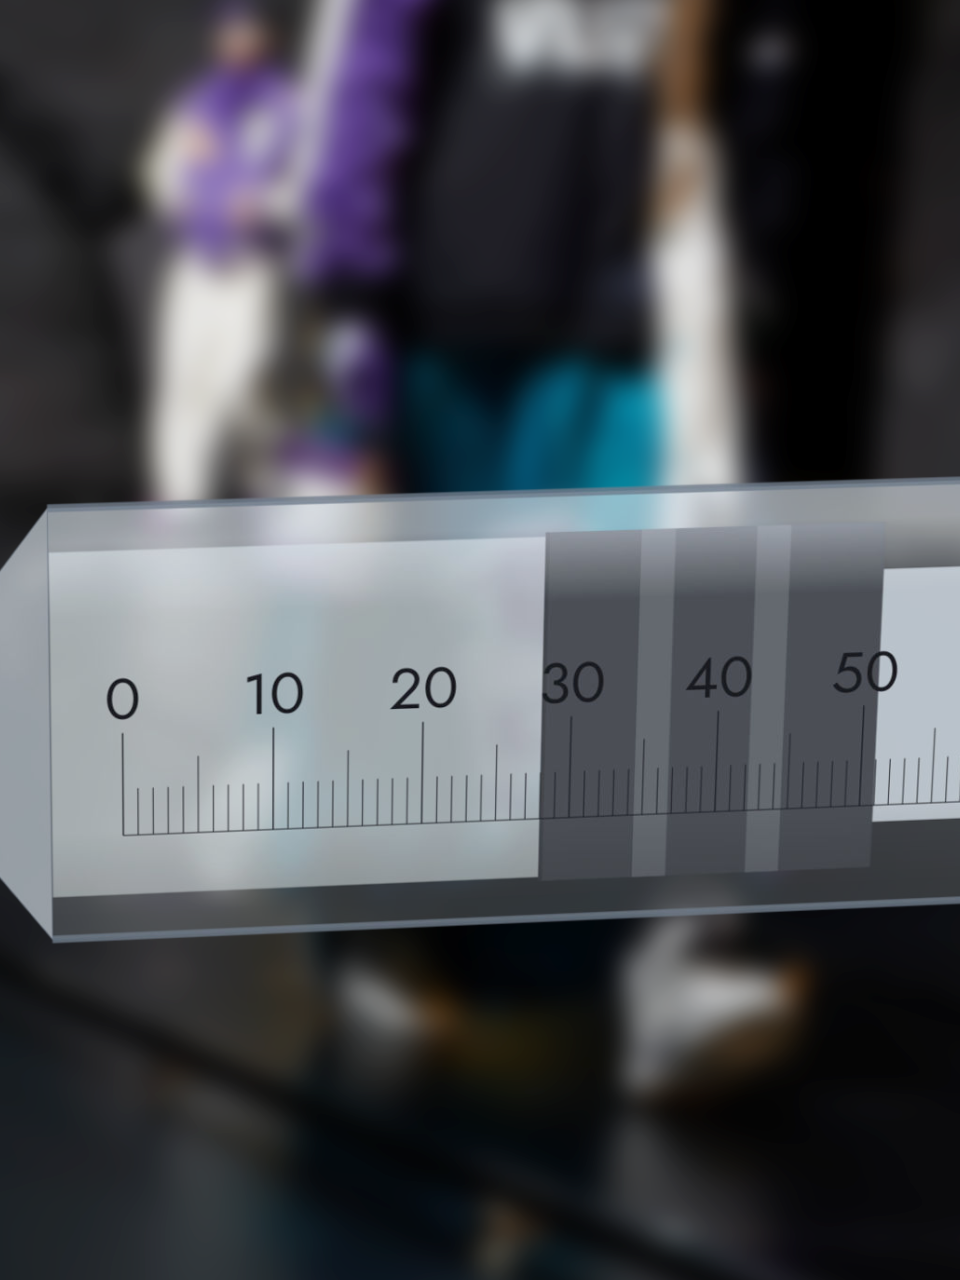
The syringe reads 28 mL
